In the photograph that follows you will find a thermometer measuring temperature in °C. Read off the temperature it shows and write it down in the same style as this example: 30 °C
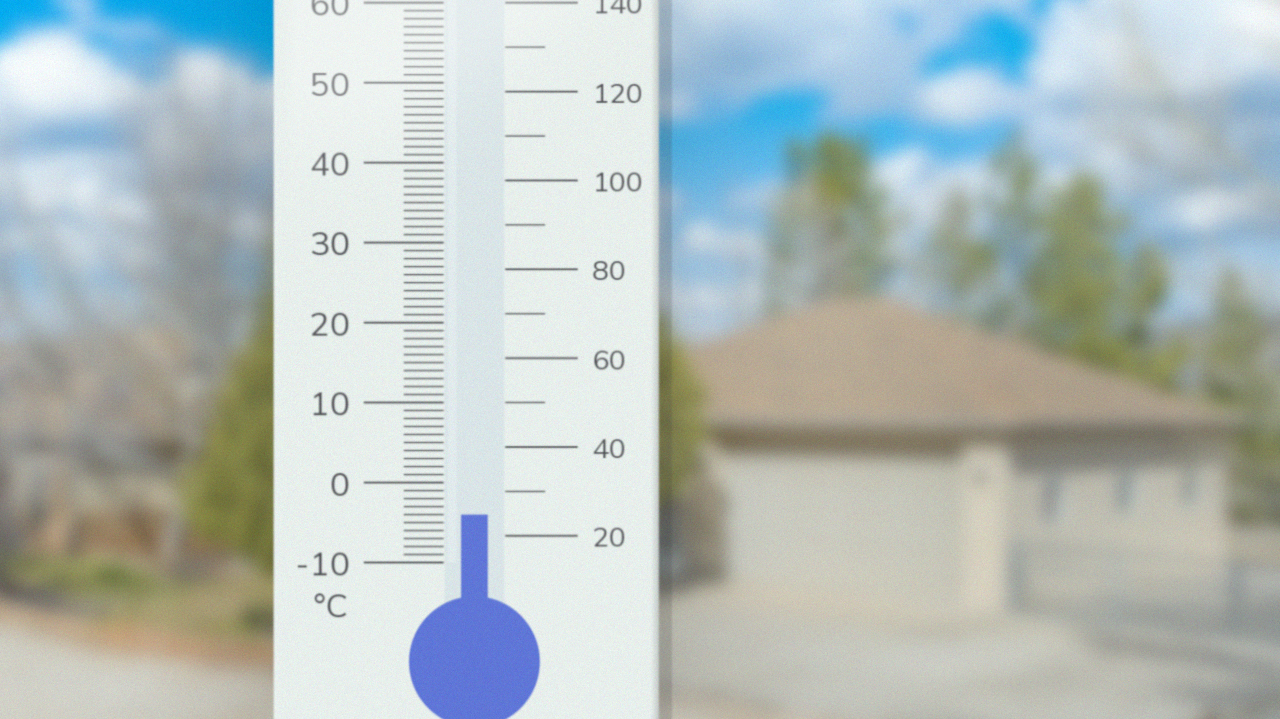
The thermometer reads -4 °C
